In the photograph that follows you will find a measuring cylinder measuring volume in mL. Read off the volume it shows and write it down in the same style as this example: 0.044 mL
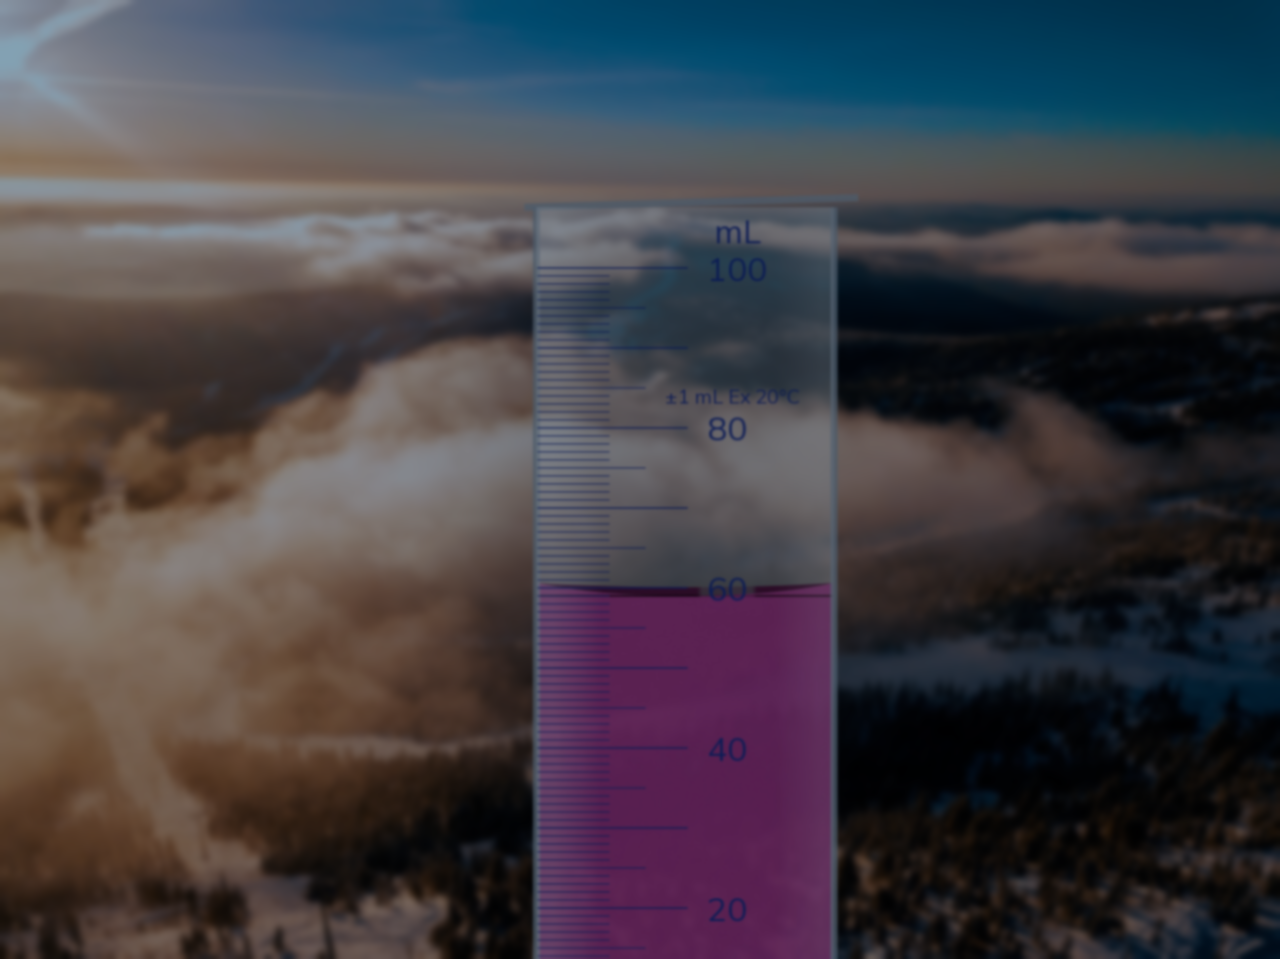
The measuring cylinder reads 59 mL
